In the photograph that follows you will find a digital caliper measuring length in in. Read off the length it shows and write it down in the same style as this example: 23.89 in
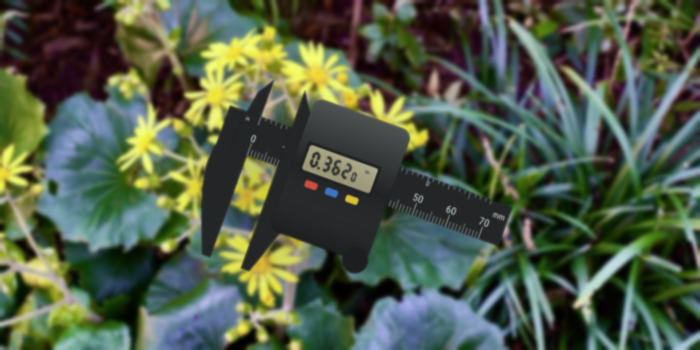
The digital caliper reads 0.3620 in
